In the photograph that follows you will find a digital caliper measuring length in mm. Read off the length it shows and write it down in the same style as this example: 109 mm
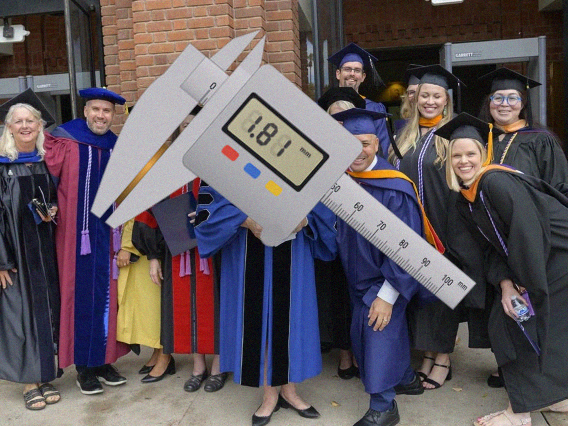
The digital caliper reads 1.81 mm
